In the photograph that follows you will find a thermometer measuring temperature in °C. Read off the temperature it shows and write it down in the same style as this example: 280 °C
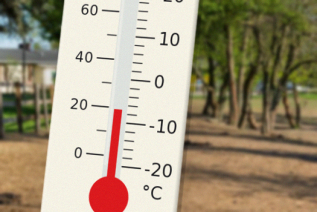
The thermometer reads -7 °C
